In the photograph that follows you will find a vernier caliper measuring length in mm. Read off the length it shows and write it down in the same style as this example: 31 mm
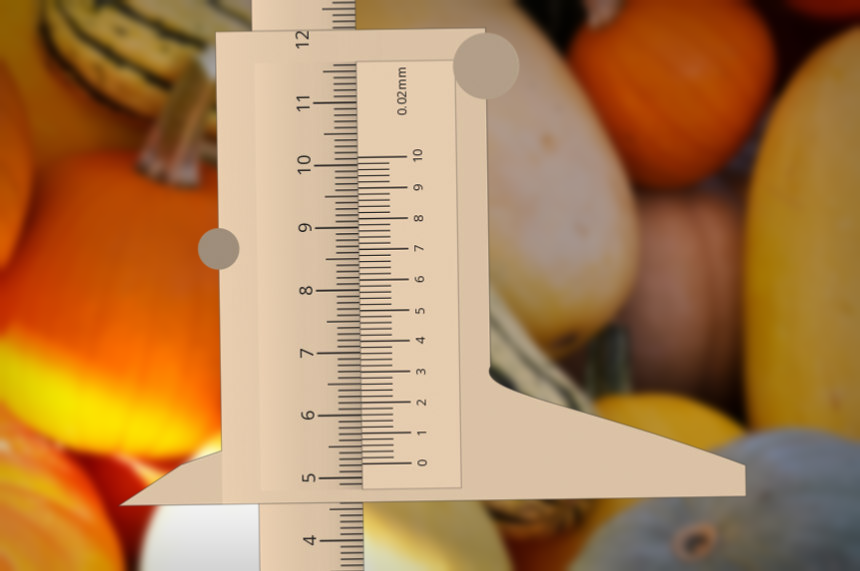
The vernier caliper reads 52.2 mm
